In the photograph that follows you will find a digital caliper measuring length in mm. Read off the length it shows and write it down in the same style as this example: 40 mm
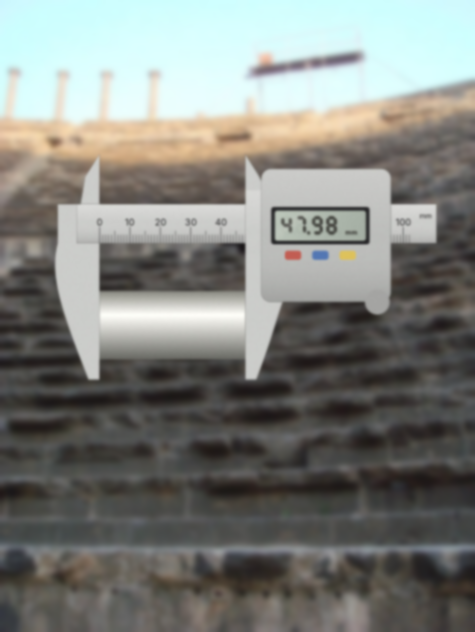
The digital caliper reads 47.98 mm
